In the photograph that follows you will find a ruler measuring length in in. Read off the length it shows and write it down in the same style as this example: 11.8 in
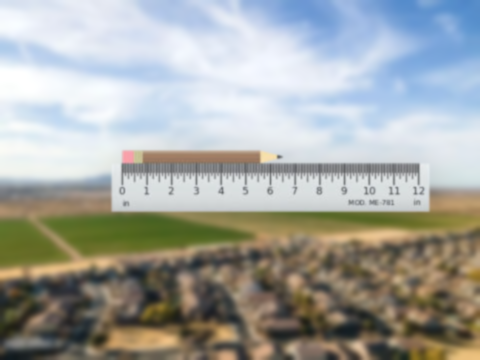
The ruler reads 6.5 in
